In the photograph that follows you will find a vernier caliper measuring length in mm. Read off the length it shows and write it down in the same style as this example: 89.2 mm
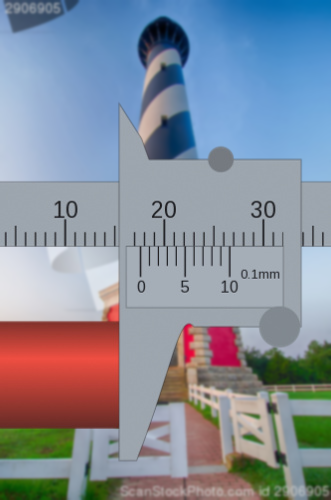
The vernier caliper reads 17.6 mm
